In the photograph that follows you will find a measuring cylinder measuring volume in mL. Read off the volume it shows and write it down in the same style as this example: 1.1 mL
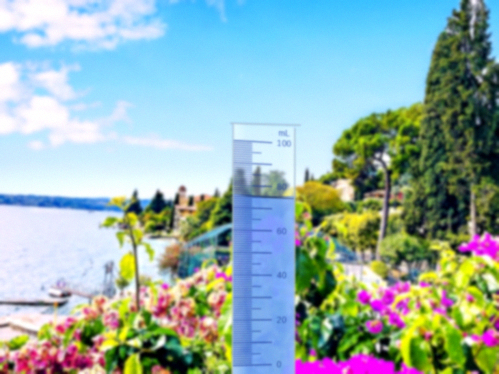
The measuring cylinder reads 75 mL
